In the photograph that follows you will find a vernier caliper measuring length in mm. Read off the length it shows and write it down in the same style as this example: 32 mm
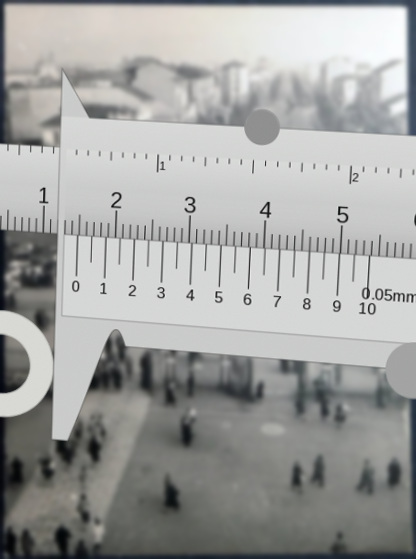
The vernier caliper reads 14.8 mm
